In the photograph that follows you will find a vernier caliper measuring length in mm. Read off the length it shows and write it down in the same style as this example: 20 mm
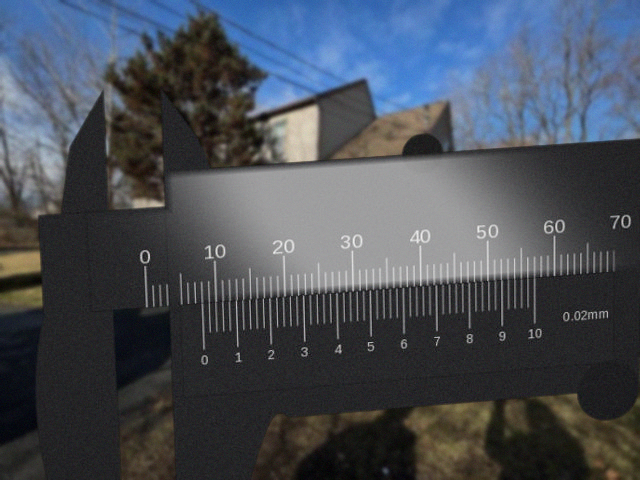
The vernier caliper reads 8.0 mm
